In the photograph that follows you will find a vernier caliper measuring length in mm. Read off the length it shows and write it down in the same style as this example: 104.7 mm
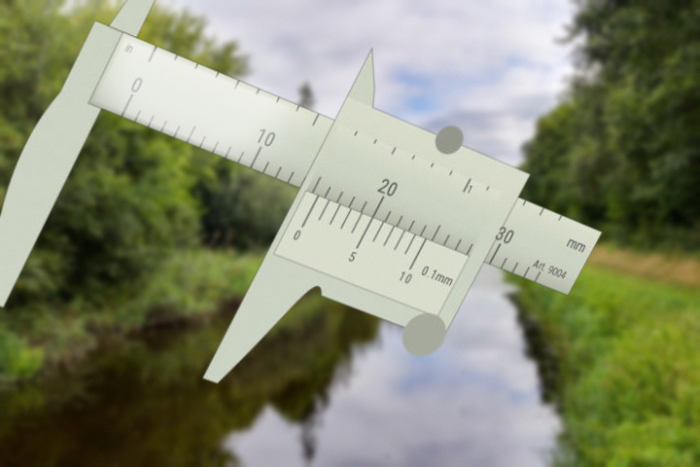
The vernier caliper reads 15.5 mm
